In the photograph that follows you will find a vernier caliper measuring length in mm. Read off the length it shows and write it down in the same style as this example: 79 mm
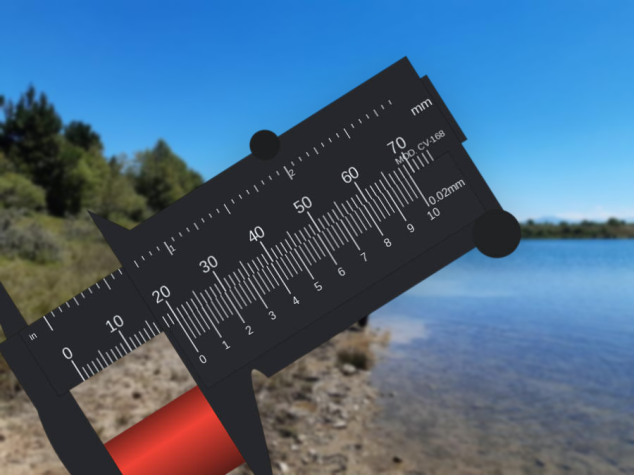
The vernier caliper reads 20.0 mm
